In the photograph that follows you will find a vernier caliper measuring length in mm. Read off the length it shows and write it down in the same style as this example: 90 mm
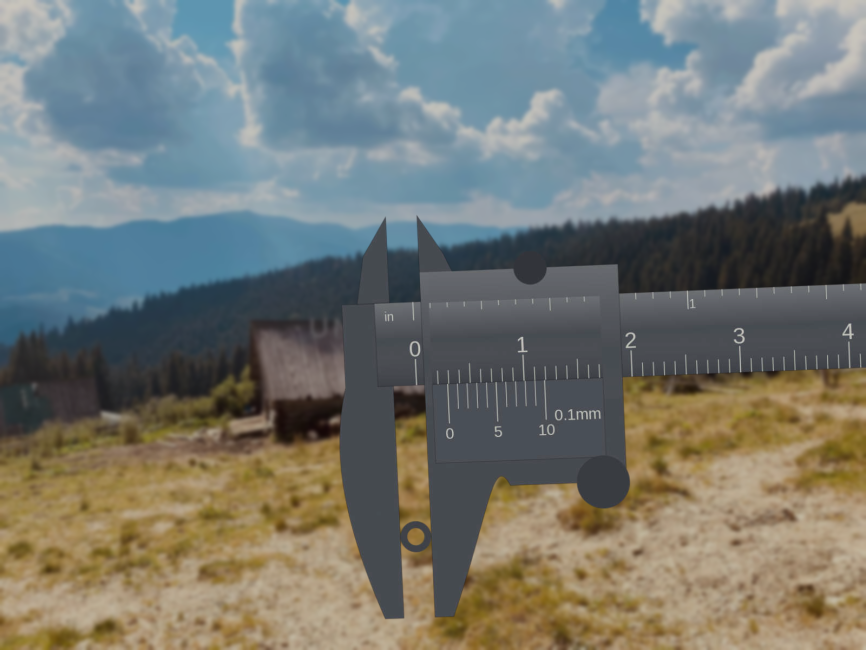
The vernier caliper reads 2.9 mm
